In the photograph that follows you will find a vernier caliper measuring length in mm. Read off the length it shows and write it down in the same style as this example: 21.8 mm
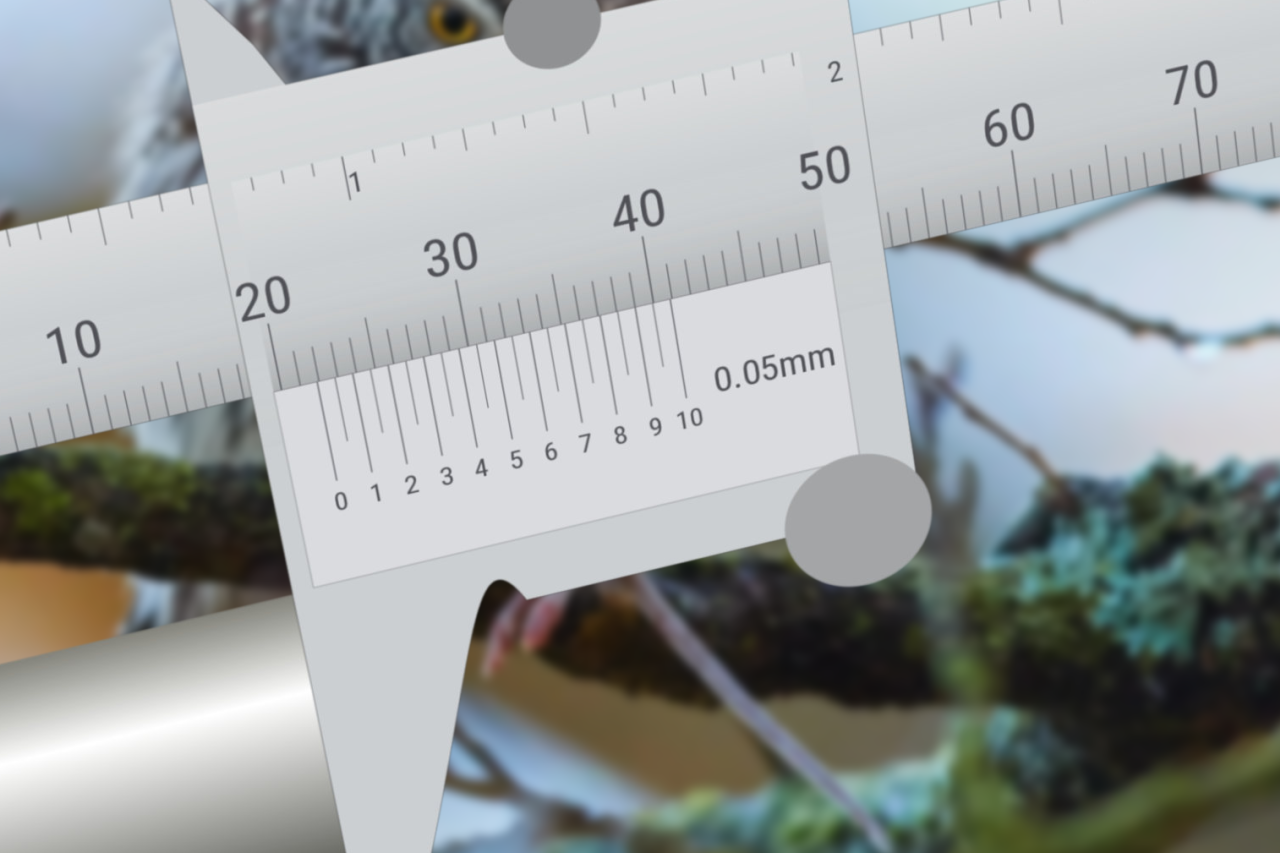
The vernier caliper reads 21.9 mm
